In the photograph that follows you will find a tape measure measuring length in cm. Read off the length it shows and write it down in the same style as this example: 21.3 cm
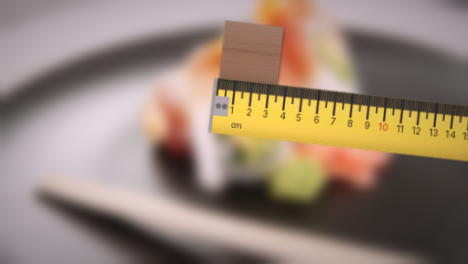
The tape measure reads 3.5 cm
